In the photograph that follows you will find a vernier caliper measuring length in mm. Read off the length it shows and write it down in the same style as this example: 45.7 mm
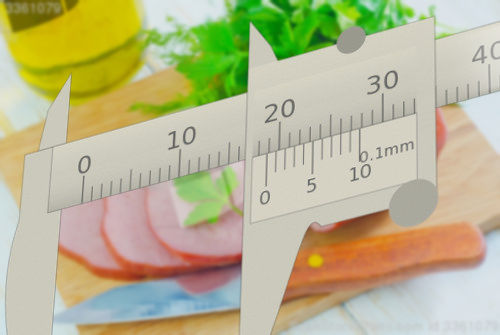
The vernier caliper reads 18.8 mm
